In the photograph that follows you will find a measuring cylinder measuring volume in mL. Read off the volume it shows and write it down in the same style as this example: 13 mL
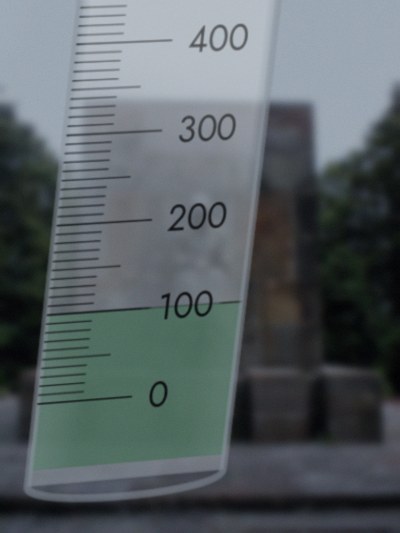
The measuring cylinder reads 100 mL
